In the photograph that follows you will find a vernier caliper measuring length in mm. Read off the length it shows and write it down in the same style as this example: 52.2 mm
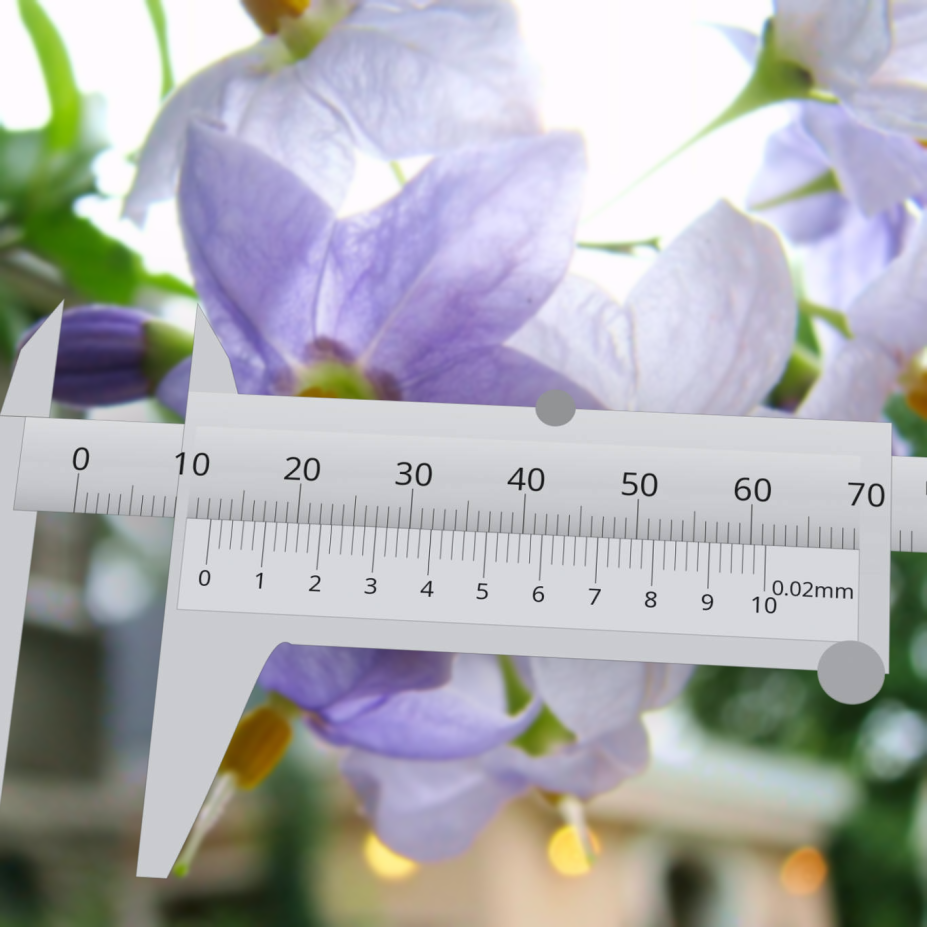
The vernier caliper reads 12.3 mm
